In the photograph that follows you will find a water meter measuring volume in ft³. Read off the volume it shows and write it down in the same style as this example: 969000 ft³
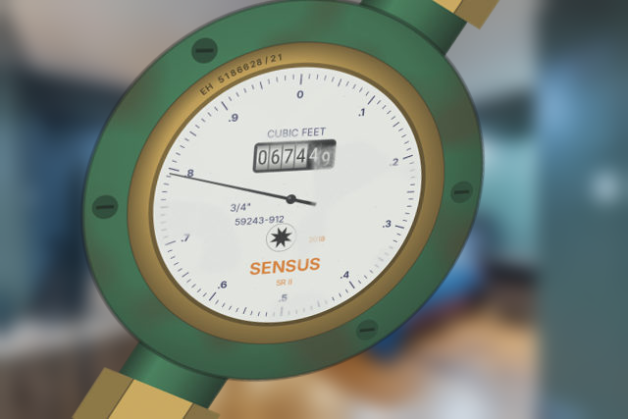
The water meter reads 67448.79 ft³
